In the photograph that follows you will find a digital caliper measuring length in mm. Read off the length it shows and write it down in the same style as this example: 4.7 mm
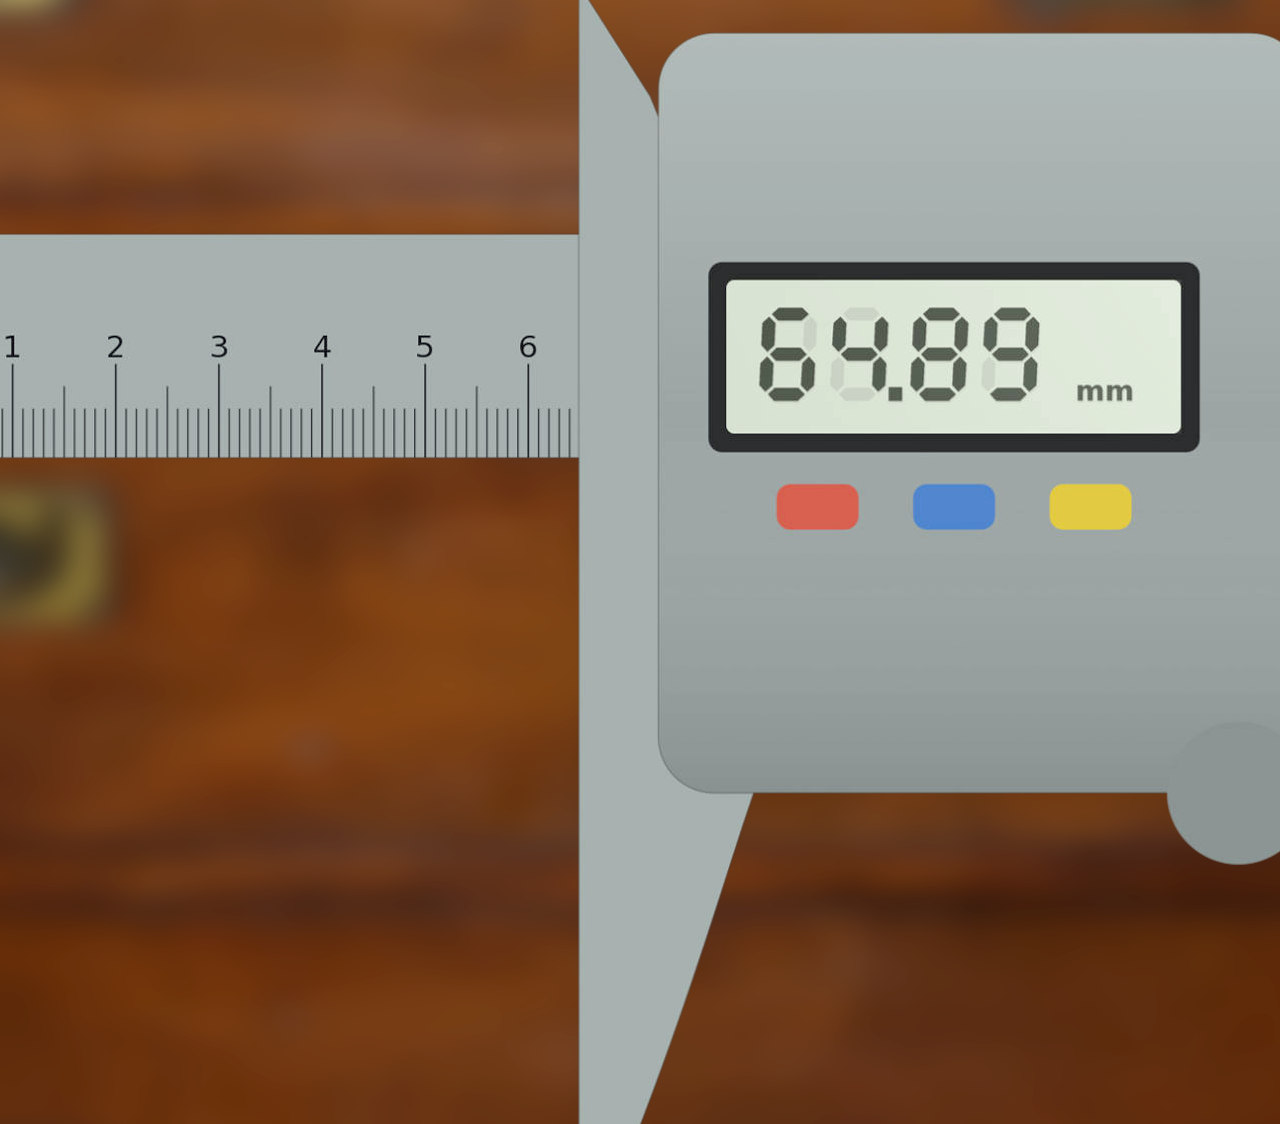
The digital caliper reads 64.89 mm
